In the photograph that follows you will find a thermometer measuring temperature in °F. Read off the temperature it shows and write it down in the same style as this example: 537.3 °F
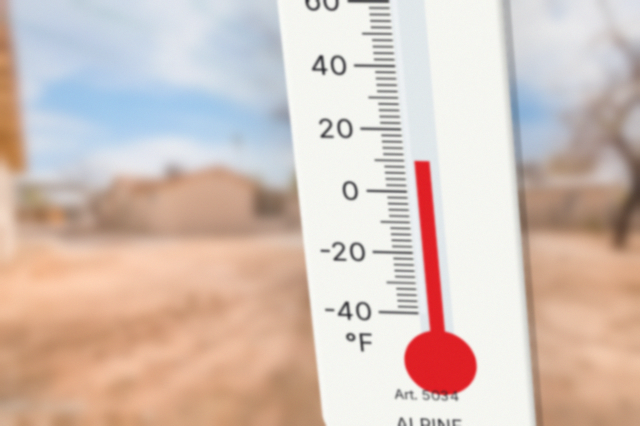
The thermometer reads 10 °F
